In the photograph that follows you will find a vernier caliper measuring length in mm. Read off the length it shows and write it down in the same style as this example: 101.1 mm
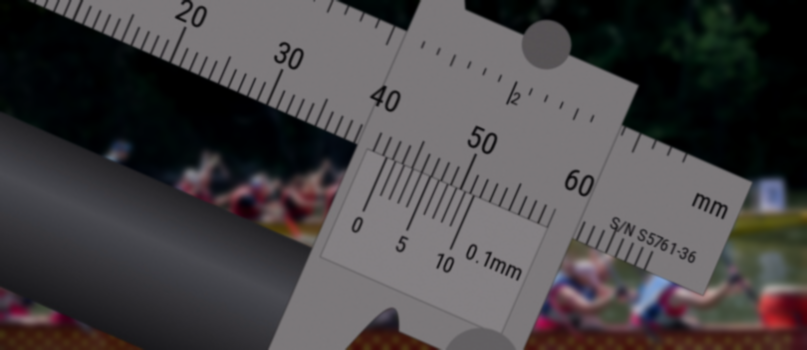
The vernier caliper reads 42.4 mm
